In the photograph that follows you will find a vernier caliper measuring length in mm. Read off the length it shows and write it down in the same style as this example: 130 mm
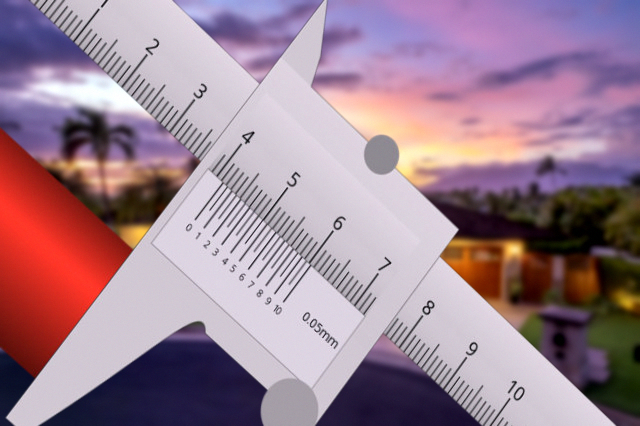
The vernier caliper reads 41.4 mm
